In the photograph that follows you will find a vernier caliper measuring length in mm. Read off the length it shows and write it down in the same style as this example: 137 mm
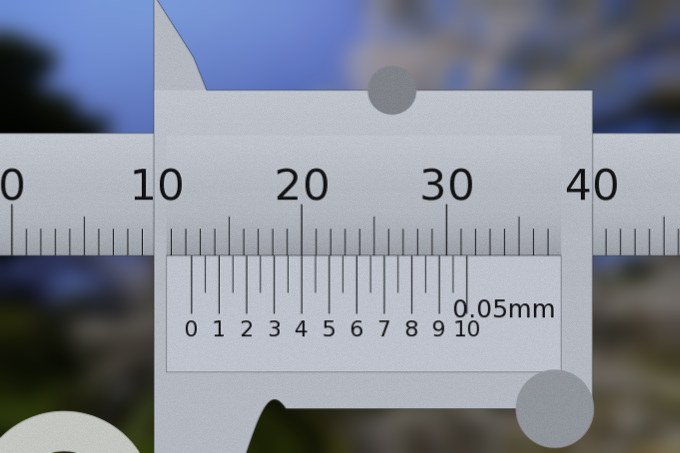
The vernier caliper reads 12.4 mm
